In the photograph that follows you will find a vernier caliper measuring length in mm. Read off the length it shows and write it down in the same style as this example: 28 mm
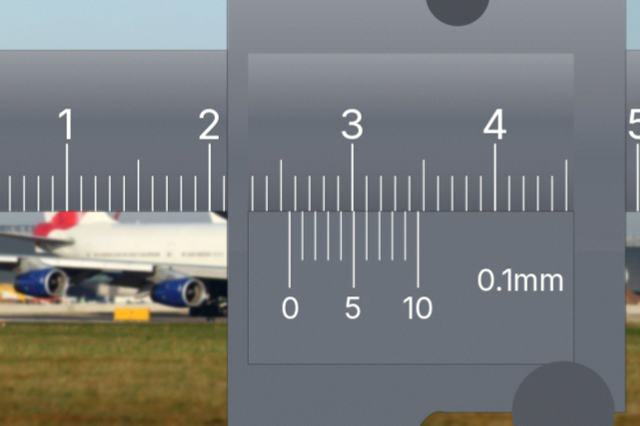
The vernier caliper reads 25.6 mm
